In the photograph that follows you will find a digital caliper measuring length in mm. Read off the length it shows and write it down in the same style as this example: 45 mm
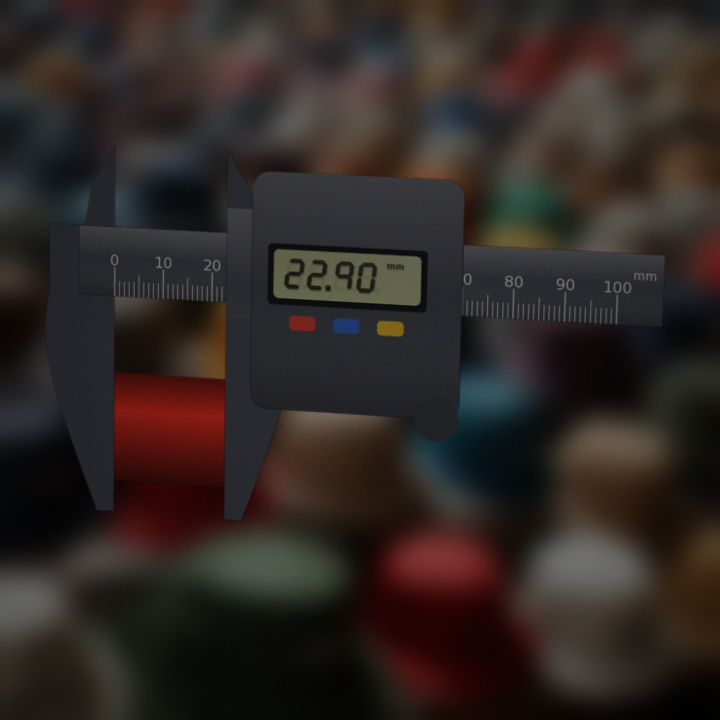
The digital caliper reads 22.90 mm
